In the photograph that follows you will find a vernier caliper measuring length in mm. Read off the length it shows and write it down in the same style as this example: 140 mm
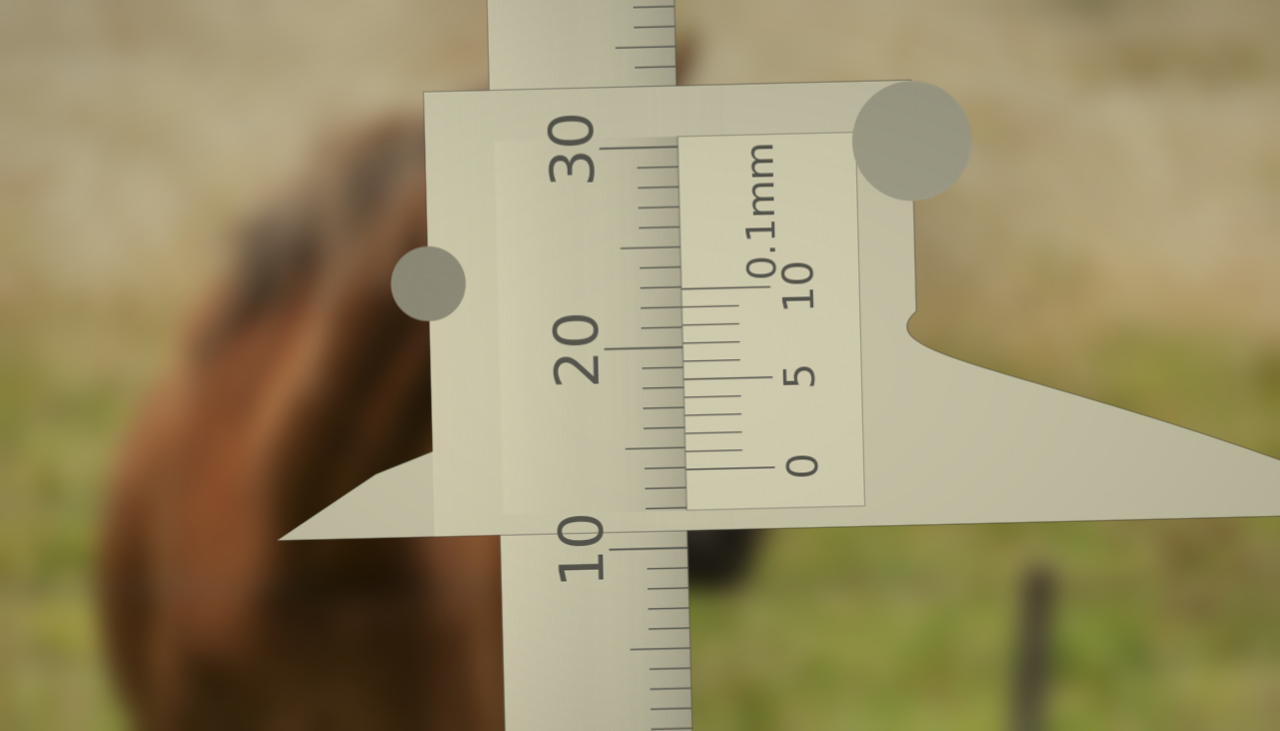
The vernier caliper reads 13.9 mm
